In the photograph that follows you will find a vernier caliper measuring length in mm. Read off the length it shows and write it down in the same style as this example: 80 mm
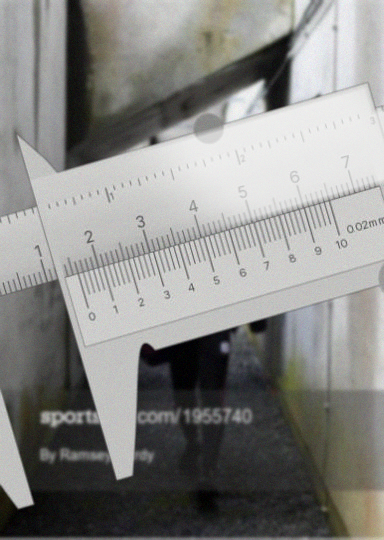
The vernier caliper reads 16.0 mm
